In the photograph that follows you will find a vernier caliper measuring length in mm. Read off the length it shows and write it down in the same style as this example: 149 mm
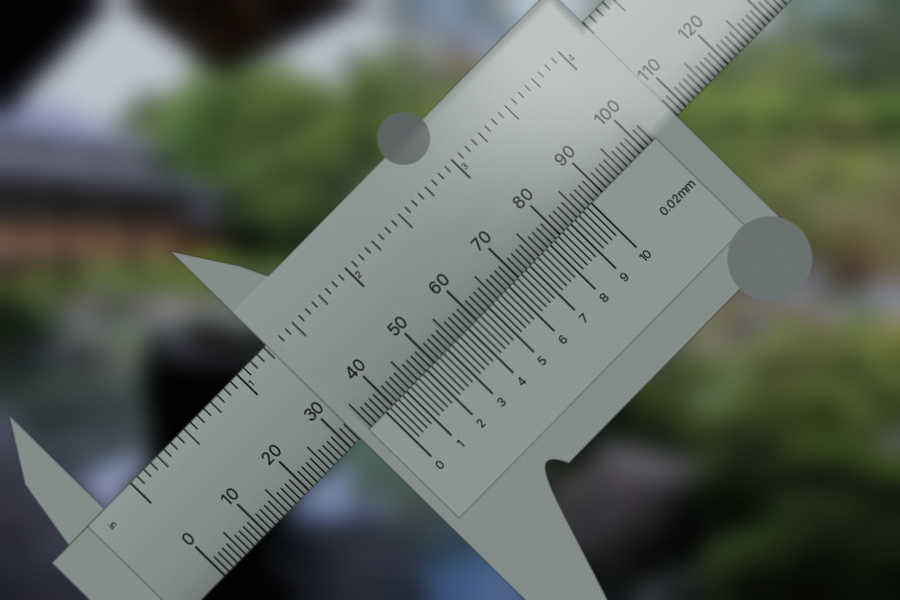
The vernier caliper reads 38.4 mm
